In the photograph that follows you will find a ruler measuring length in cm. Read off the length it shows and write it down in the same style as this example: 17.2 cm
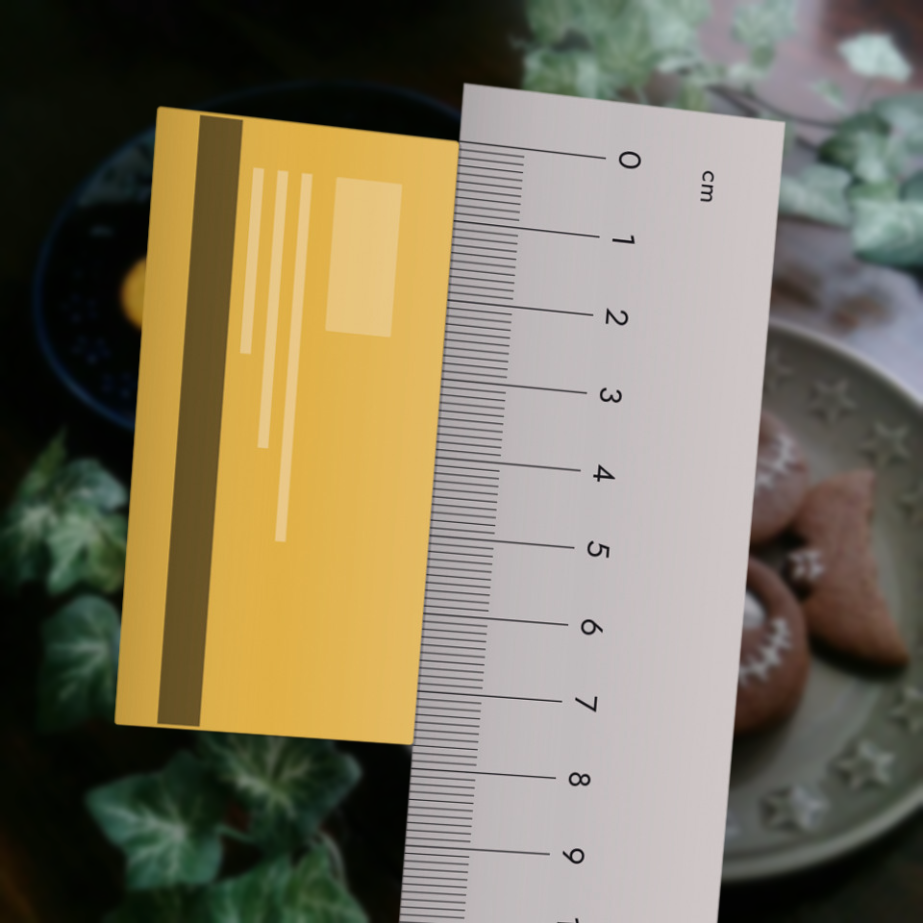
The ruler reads 7.7 cm
